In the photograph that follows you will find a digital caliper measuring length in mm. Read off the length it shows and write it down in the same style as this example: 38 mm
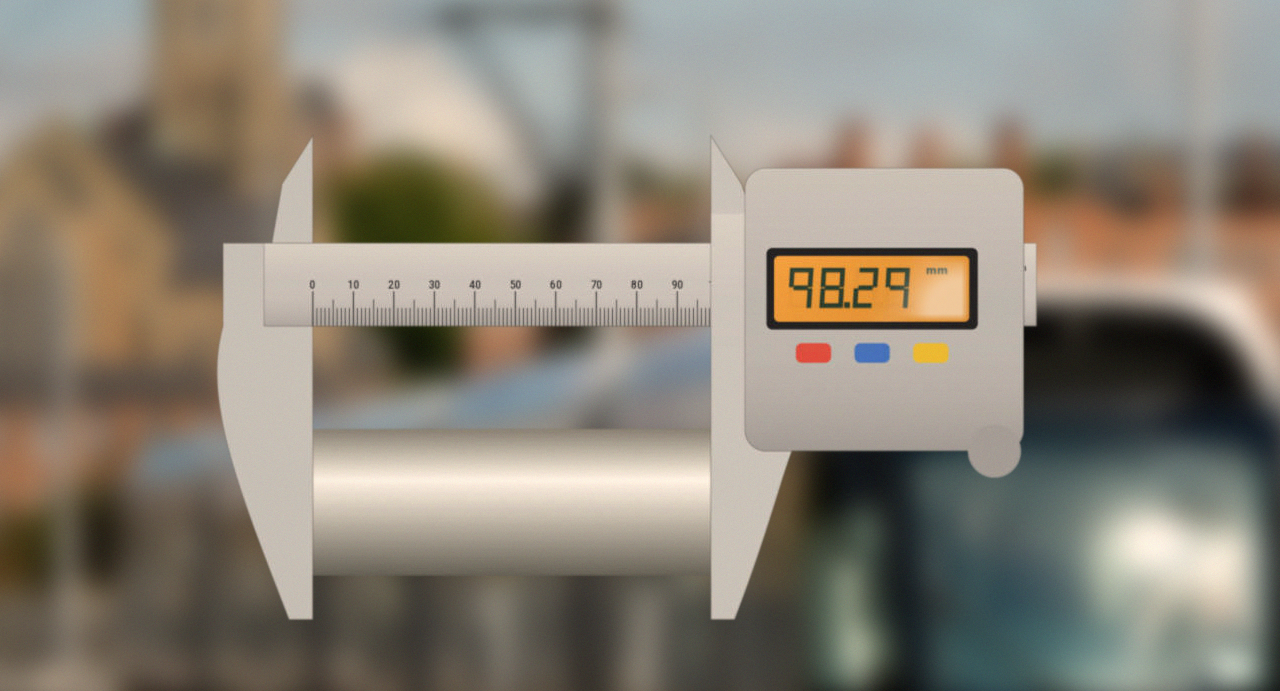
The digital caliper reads 98.29 mm
